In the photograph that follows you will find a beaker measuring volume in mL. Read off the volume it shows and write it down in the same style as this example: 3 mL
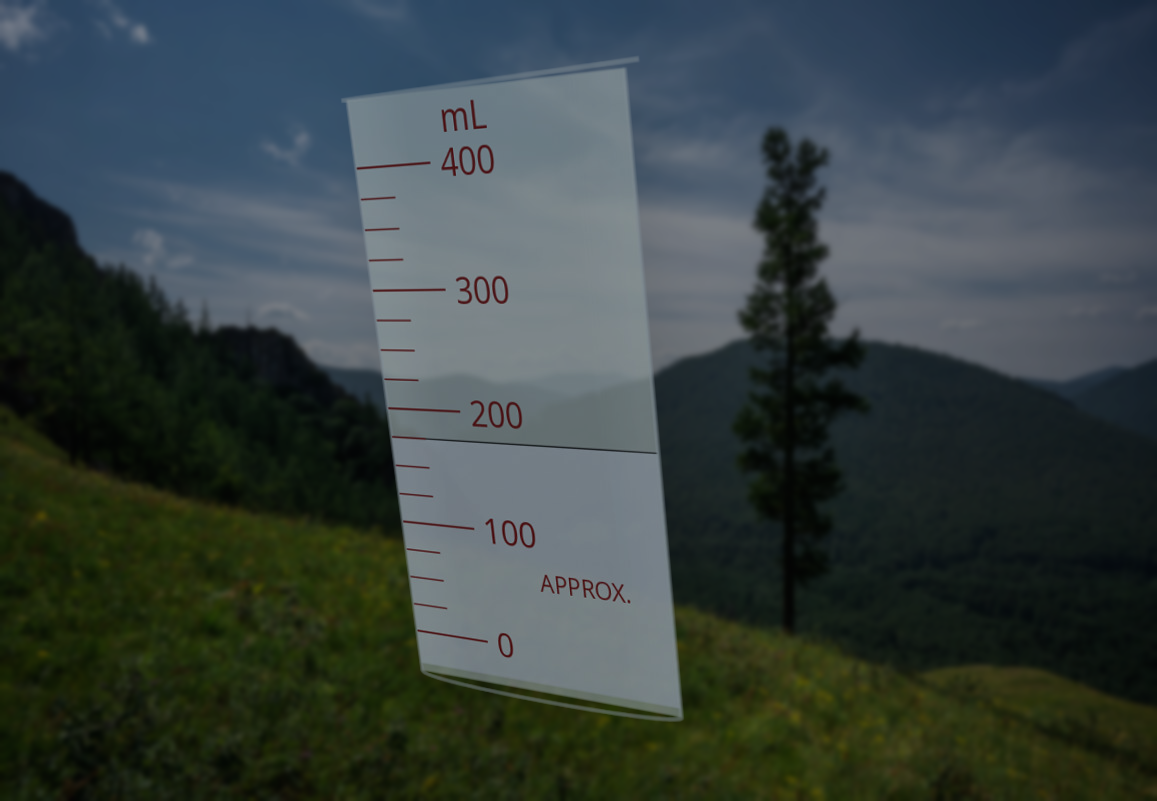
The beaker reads 175 mL
